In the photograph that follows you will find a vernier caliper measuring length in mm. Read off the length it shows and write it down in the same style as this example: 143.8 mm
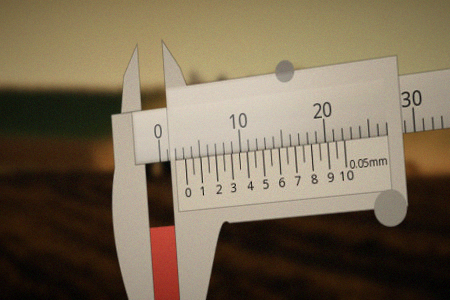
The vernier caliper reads 3.2 mm
